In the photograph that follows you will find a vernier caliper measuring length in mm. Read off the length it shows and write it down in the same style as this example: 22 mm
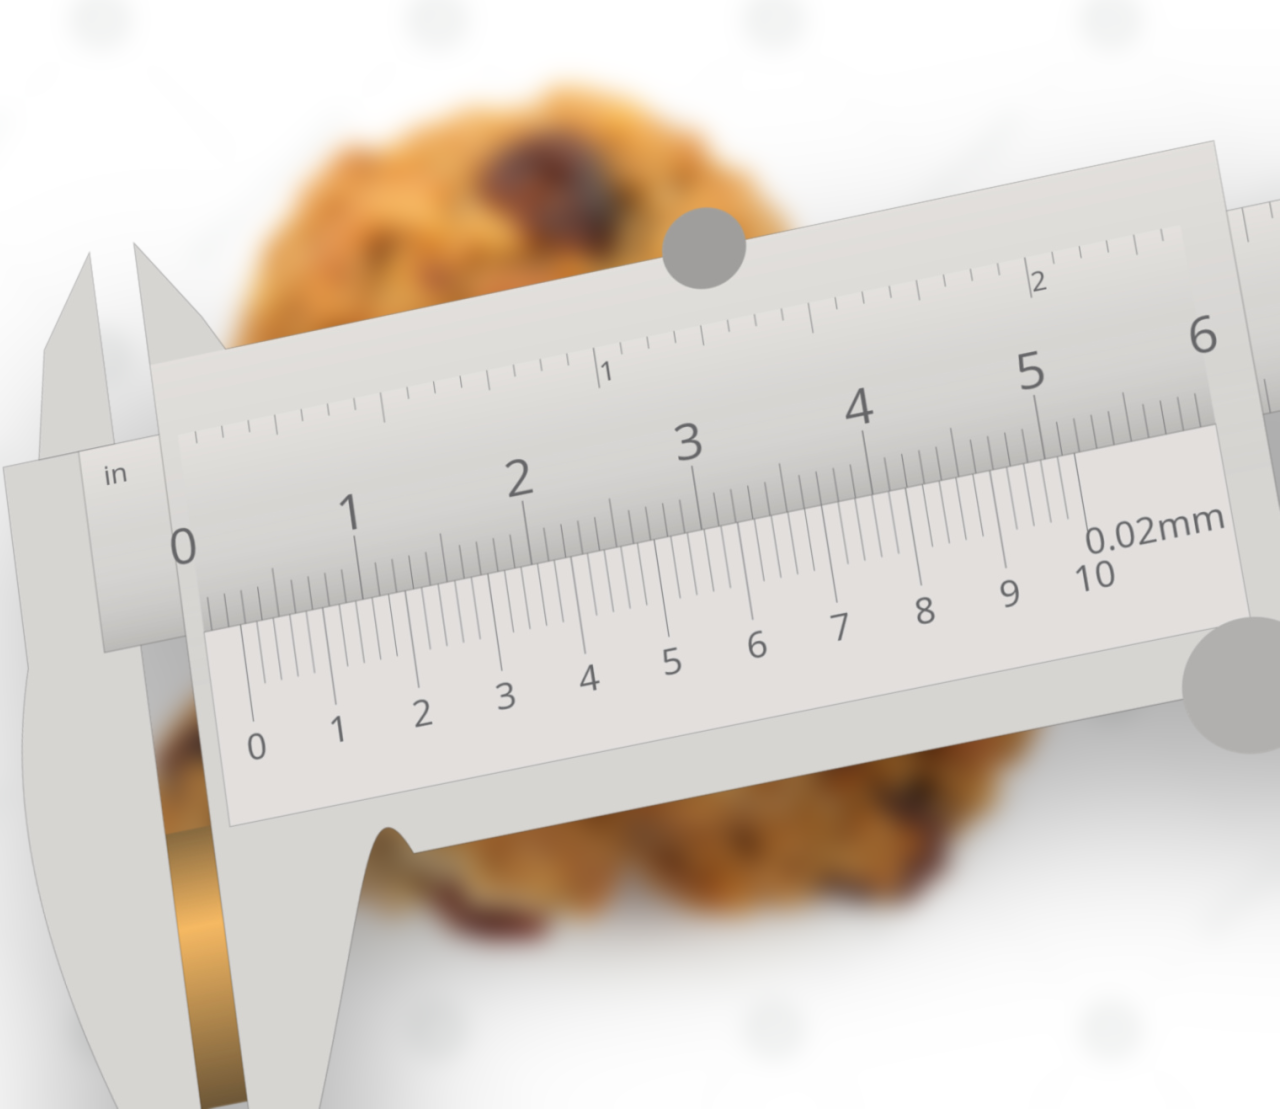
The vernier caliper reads 2.7 mm
